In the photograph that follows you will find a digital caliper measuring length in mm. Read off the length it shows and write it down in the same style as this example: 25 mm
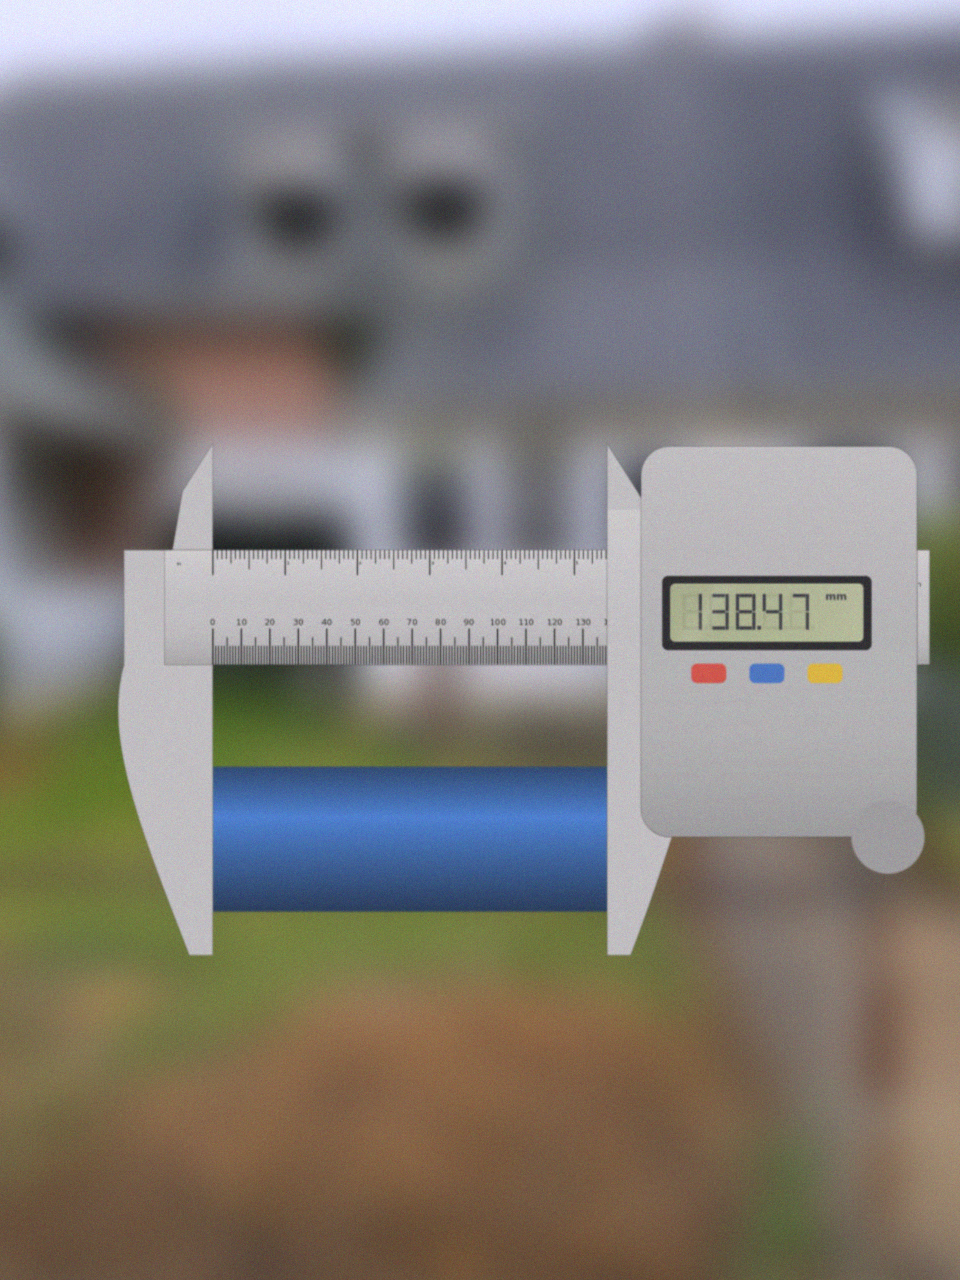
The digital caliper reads 138.47 mm
